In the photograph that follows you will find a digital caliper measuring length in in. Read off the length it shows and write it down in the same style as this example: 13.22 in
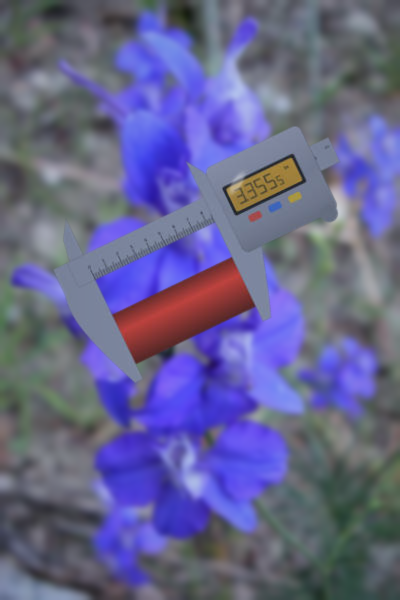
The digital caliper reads 3.3555 in
